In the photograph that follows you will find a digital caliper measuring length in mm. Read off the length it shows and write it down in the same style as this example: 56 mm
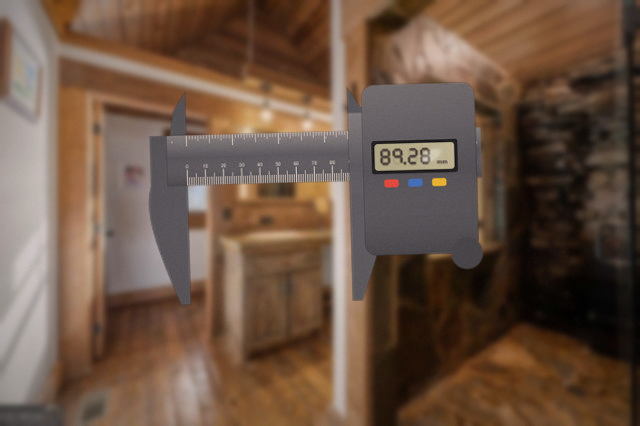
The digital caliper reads 89.28 mm
